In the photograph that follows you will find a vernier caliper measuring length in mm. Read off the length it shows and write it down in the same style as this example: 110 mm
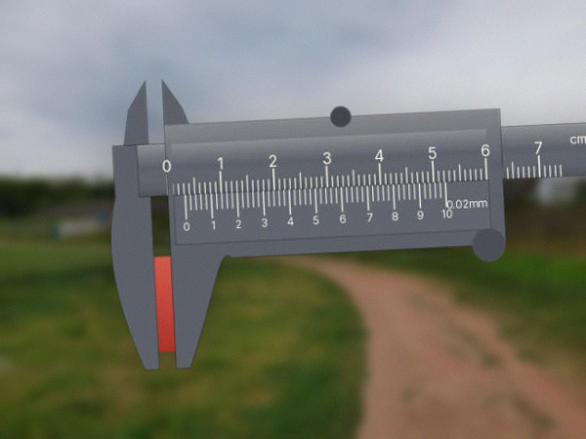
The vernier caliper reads 3.2 mm
